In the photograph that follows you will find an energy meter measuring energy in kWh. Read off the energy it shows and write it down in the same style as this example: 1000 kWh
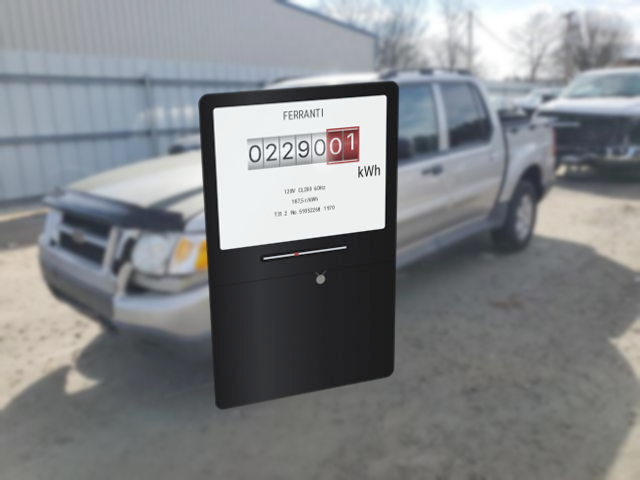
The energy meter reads 2290.01 kWh
